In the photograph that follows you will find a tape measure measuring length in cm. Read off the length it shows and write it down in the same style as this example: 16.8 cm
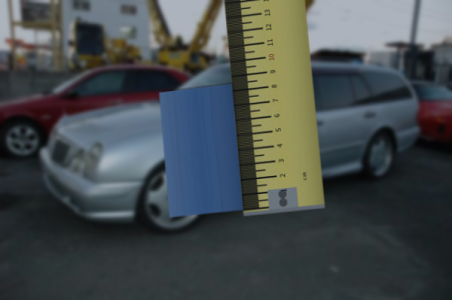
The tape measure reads 8.5 cm
